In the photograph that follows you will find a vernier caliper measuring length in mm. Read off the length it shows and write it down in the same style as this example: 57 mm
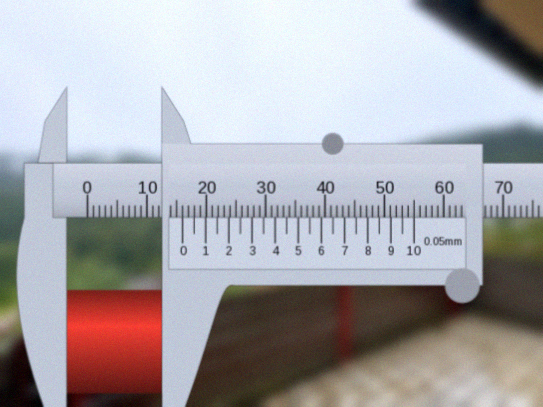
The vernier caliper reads 16.0 mm
